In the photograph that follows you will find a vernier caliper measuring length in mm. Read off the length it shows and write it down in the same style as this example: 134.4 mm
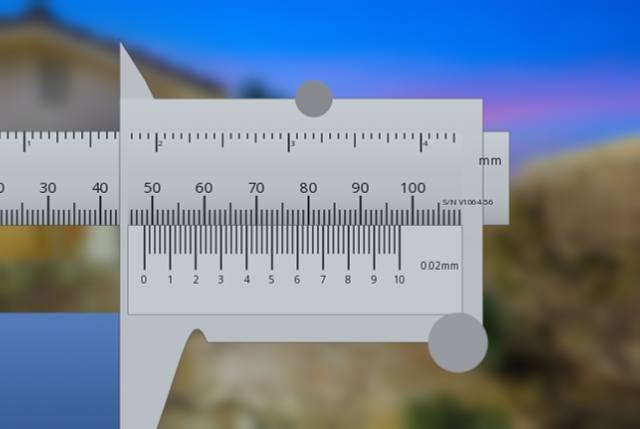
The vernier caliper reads 48.5 mm
